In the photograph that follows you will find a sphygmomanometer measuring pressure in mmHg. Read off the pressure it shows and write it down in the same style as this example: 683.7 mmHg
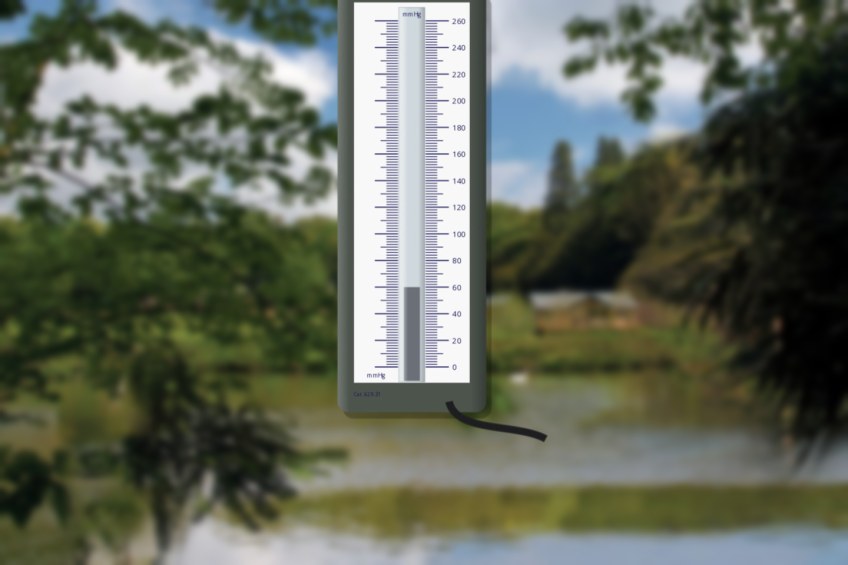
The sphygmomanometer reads 60 mmHg
